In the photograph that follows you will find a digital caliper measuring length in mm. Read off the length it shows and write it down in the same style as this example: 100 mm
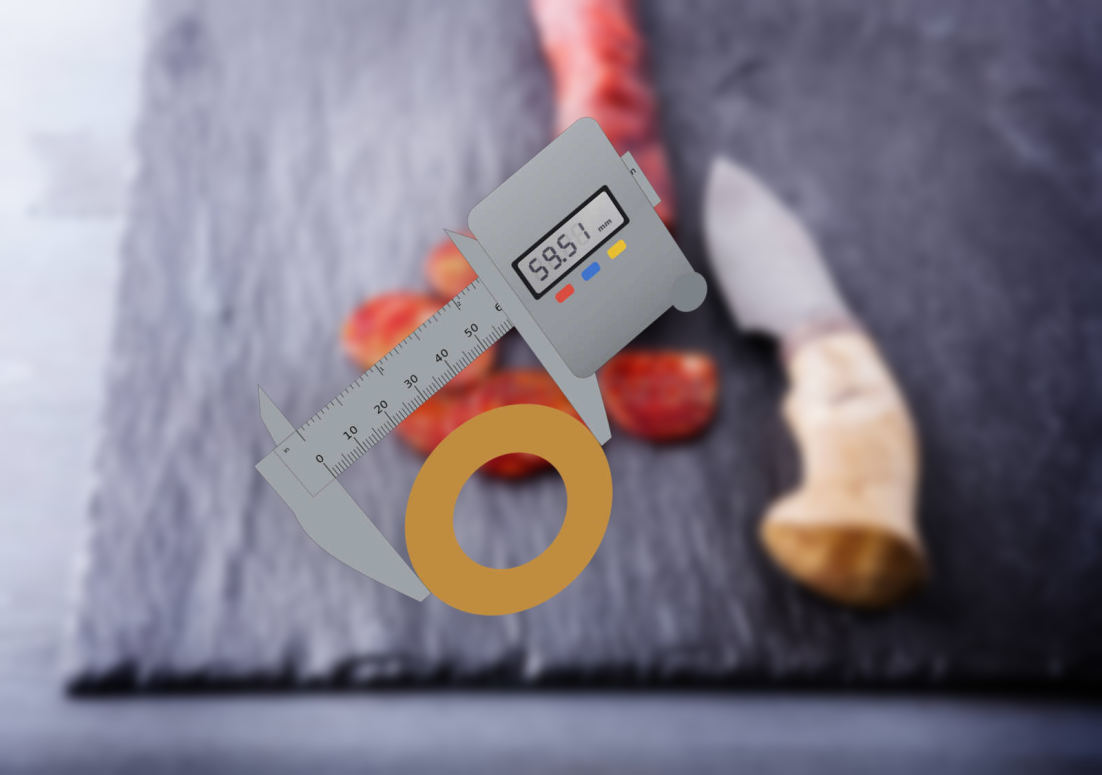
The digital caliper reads 59.51 mm
